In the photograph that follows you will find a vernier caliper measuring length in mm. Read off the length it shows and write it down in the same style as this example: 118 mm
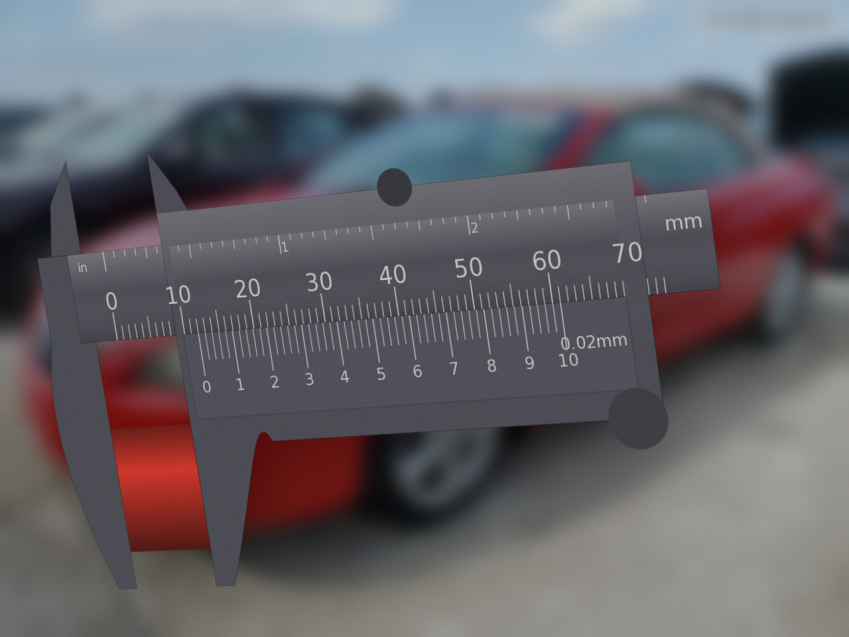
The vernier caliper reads 12.0 mm
